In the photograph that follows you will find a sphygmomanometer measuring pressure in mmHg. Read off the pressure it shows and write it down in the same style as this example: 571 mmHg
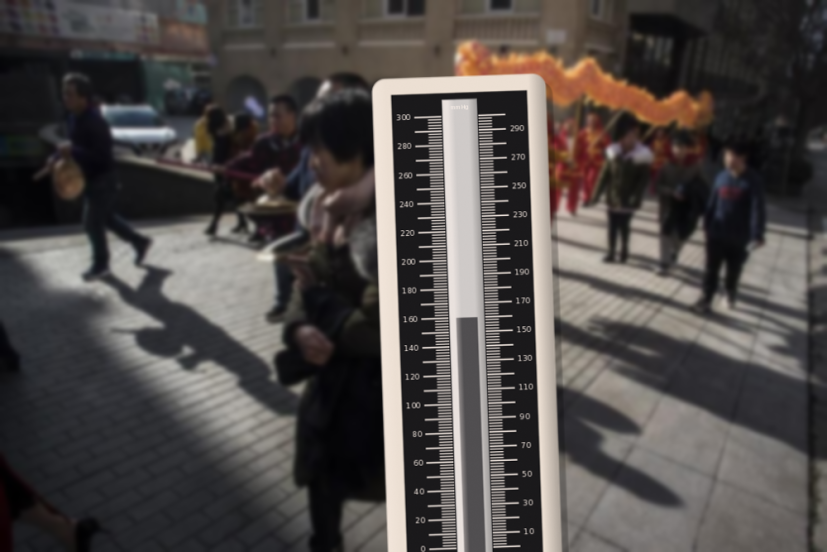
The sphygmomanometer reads 160 mmHg
